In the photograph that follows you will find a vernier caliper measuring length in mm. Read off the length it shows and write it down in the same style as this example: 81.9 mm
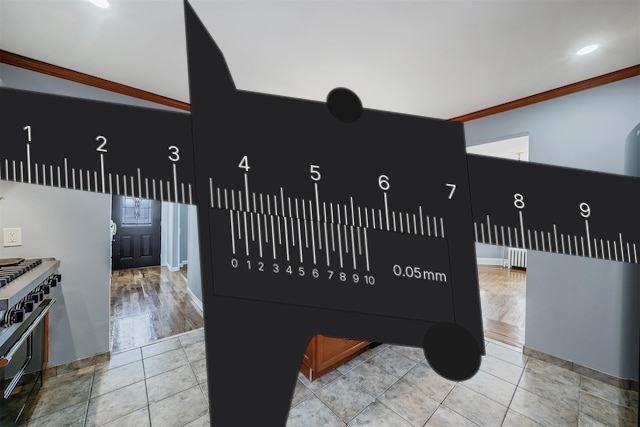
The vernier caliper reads 37.6 mm
